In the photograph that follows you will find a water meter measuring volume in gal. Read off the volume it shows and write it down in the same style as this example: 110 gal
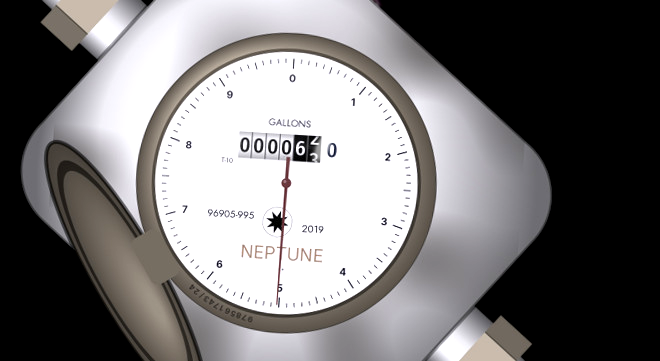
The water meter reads 625.0 gal
